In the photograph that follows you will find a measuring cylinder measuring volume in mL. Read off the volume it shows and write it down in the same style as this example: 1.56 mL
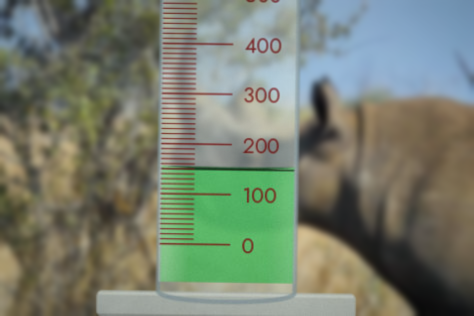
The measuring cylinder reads 150 mL
